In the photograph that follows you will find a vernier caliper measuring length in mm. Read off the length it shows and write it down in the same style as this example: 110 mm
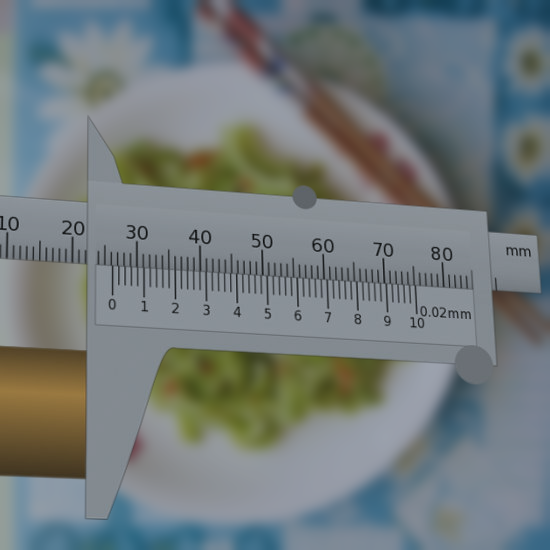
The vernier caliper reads 26.2 mm
